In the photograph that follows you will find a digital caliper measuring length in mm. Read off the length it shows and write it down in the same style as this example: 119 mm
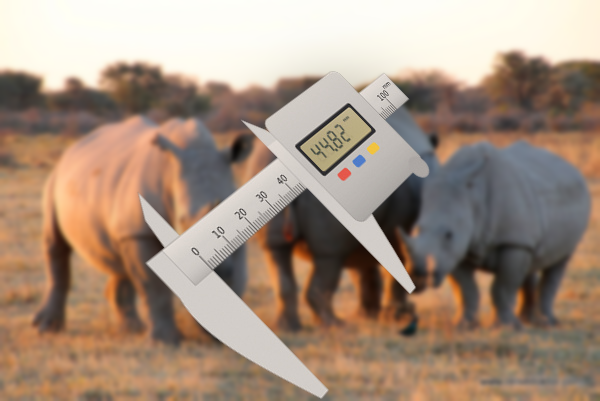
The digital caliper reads 44.82 mm
